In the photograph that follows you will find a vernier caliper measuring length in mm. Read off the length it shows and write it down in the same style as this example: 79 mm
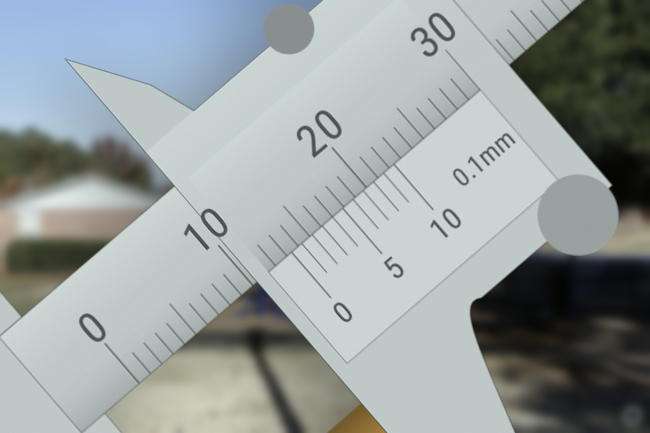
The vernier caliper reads 13.4 mm
